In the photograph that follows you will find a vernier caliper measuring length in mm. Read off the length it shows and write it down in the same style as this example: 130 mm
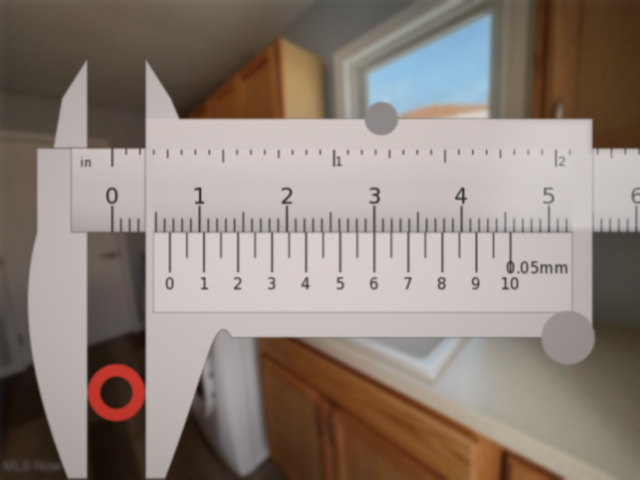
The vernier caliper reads 6.6 mm
